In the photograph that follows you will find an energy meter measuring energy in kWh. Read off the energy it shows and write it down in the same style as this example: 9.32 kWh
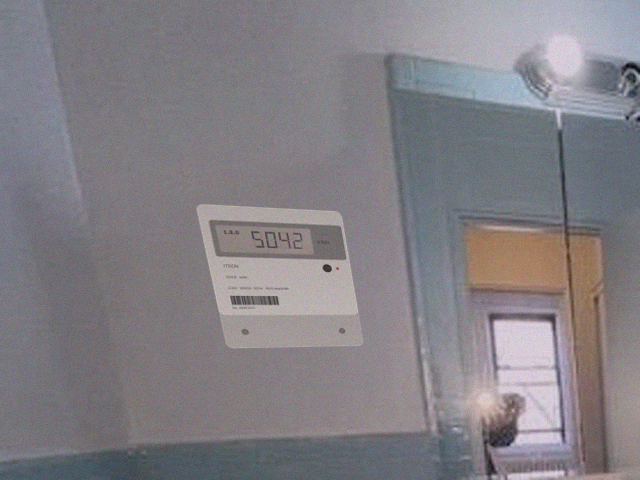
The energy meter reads 5042 kWh
